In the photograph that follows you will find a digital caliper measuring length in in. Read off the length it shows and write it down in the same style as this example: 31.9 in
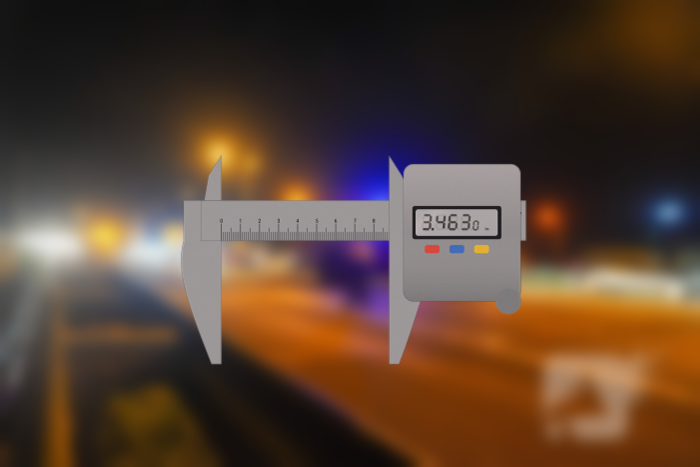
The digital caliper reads 3.4630 in
